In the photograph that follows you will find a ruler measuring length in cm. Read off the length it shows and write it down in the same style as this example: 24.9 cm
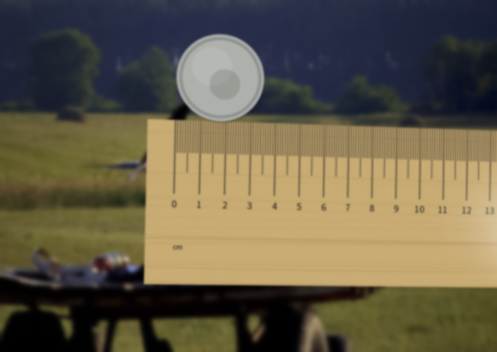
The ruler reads 3.5 cm
